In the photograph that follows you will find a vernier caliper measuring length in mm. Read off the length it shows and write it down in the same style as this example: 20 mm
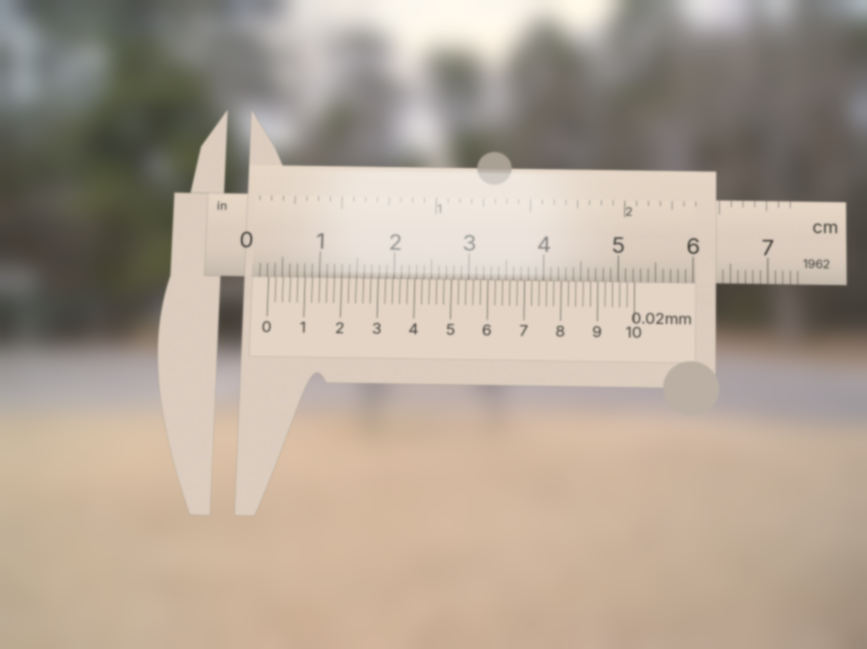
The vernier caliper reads 3.2 mm
